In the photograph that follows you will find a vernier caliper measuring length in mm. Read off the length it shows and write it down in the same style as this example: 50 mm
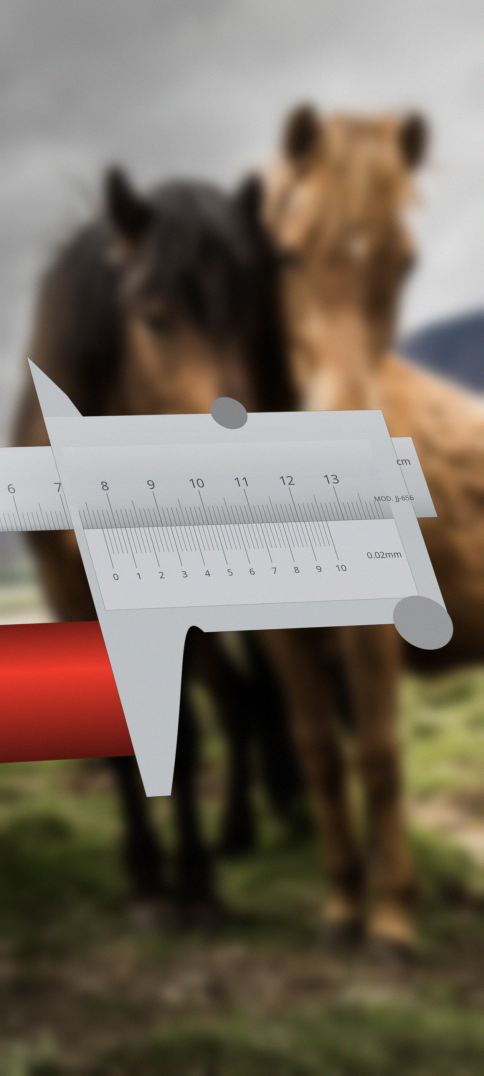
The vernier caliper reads 77.0 mm
